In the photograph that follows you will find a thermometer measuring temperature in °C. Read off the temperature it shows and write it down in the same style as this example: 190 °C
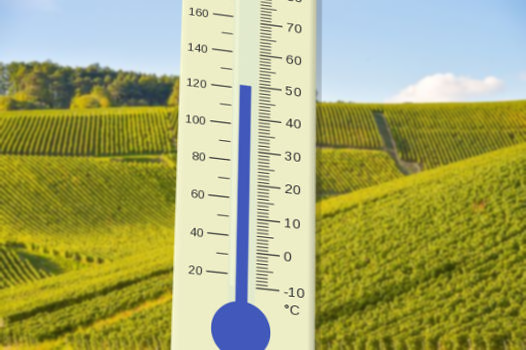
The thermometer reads 50 °C
